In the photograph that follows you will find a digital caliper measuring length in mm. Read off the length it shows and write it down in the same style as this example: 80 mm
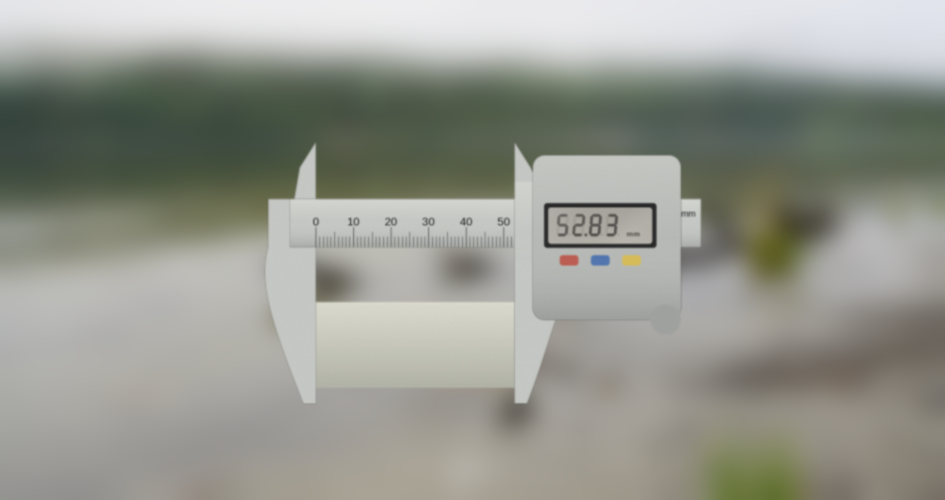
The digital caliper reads 52.83 mm
